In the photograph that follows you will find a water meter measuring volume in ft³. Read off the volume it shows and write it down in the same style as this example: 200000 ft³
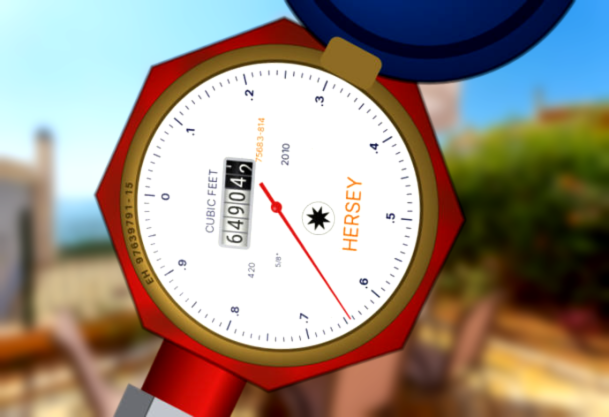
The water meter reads 649041.64 ft³
